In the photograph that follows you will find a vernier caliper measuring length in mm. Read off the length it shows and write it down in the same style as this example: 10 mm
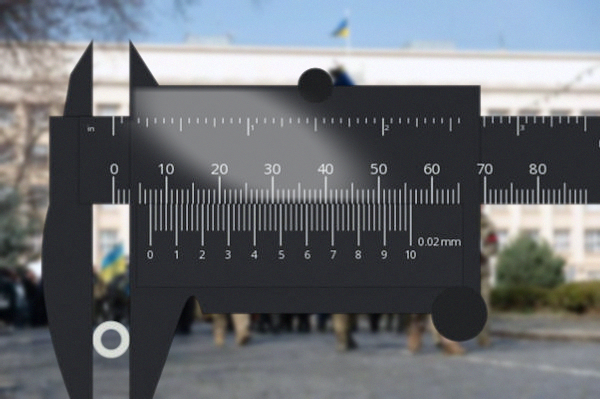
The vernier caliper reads 7.0 mm
